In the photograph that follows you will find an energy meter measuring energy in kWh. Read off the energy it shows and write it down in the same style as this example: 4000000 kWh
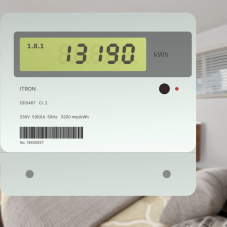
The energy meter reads 13190 kWh
